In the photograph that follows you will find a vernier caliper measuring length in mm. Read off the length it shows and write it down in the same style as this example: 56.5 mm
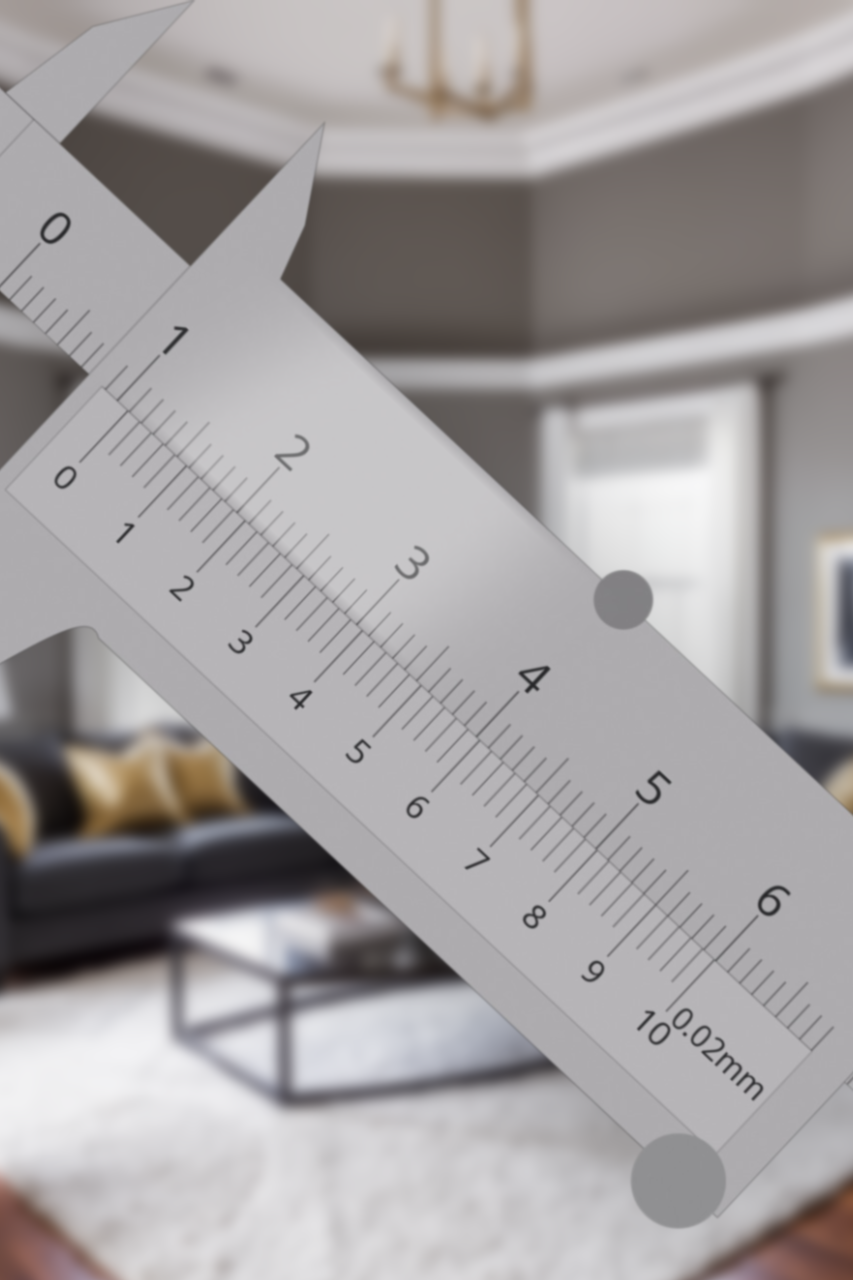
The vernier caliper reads 10.9 mm
